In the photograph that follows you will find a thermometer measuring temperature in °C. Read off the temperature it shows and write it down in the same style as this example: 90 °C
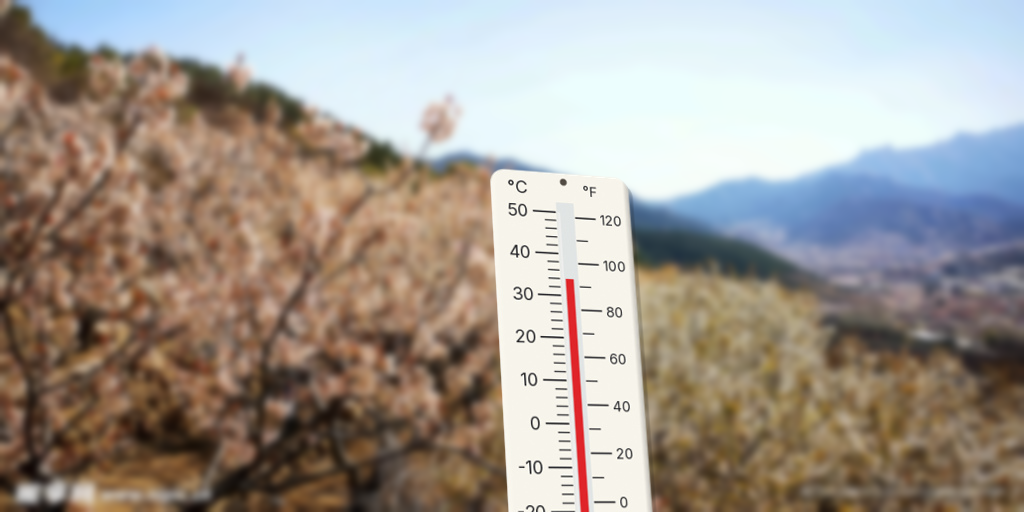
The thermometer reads 34 °C
